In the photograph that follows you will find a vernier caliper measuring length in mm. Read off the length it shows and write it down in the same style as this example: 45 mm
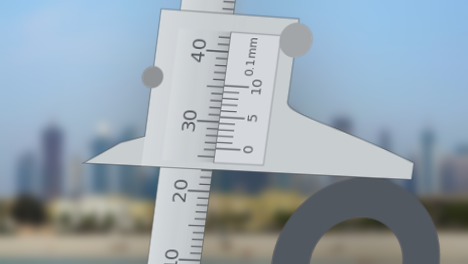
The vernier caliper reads 26.2 mm
